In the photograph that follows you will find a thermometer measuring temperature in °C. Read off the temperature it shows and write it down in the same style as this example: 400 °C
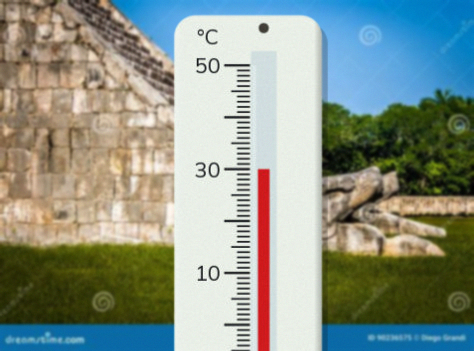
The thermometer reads 30 °C
